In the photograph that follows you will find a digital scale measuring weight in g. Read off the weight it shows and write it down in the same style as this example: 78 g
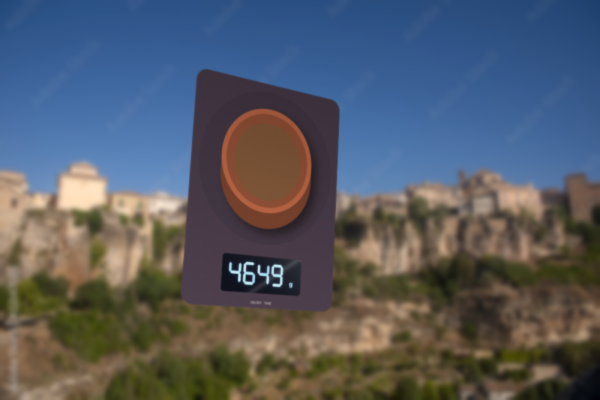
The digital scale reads 4649 g
